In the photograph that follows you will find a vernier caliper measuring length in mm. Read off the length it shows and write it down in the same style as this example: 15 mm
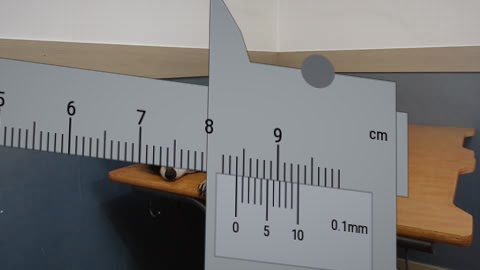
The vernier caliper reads 84.0 mm
